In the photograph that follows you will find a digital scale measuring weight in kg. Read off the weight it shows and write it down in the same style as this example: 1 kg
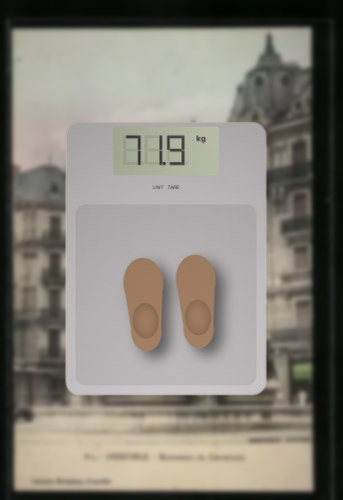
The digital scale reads 71.9 kg
